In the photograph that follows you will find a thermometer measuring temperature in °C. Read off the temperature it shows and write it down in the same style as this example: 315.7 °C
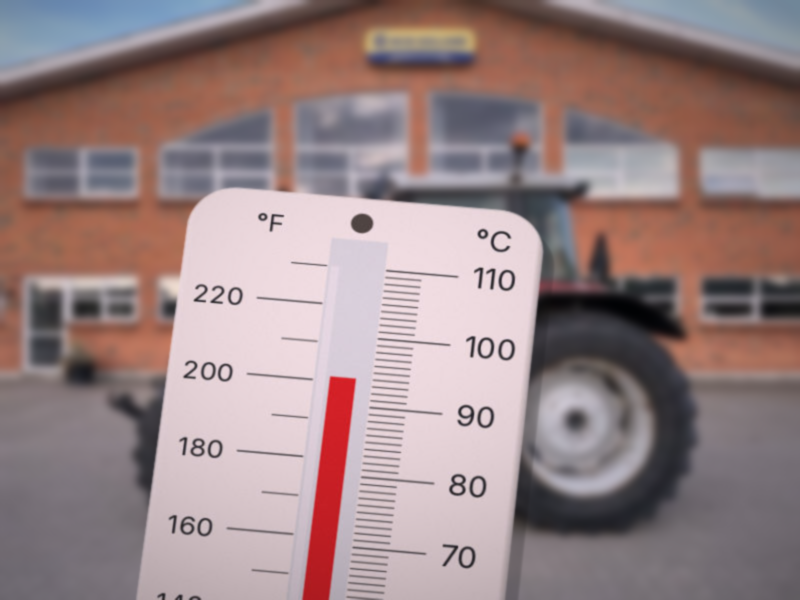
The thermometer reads 94 °C
